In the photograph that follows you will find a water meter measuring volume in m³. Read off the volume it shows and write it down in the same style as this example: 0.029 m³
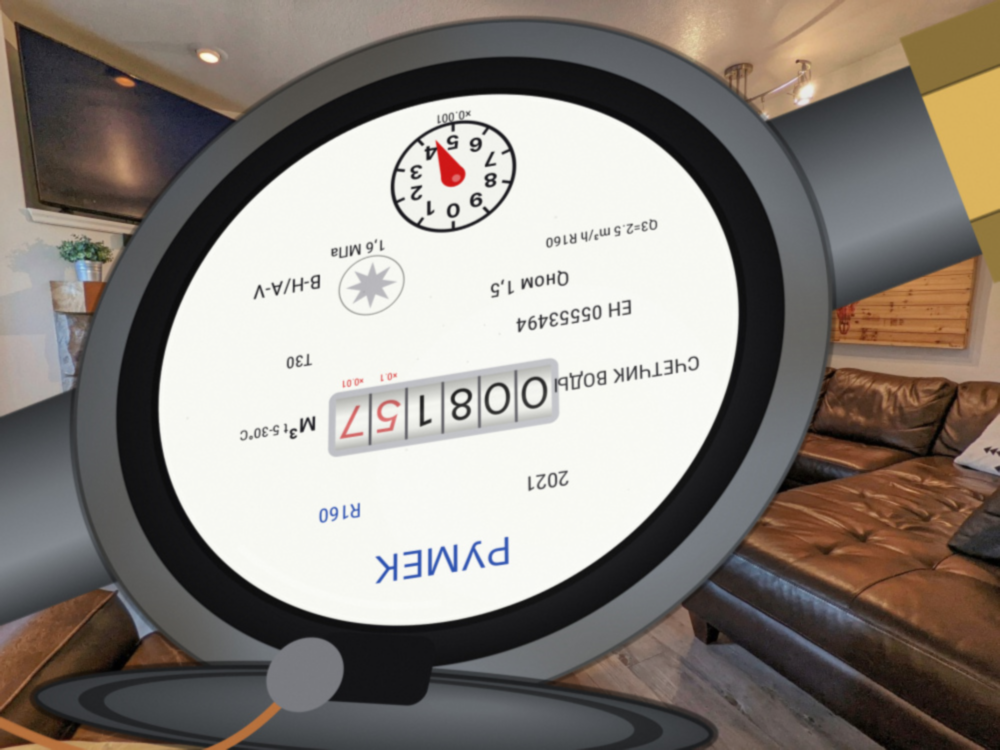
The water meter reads 81.574 m³
